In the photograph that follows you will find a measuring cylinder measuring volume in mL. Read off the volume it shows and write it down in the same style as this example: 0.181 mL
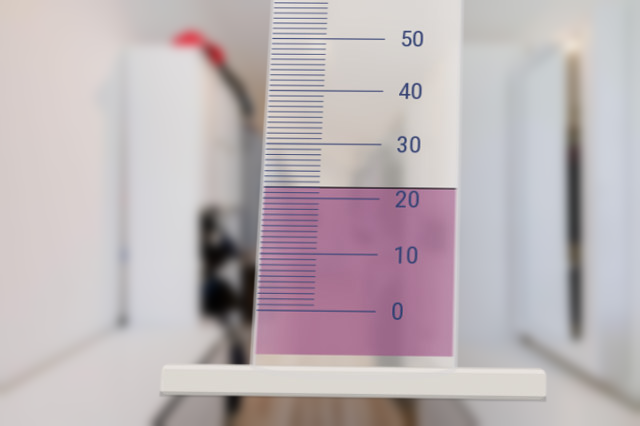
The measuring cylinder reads 22 mL
